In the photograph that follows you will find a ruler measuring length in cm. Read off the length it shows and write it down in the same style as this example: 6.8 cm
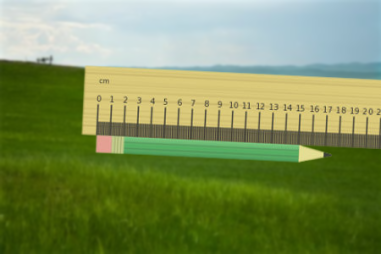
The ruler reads 17.5 cm
